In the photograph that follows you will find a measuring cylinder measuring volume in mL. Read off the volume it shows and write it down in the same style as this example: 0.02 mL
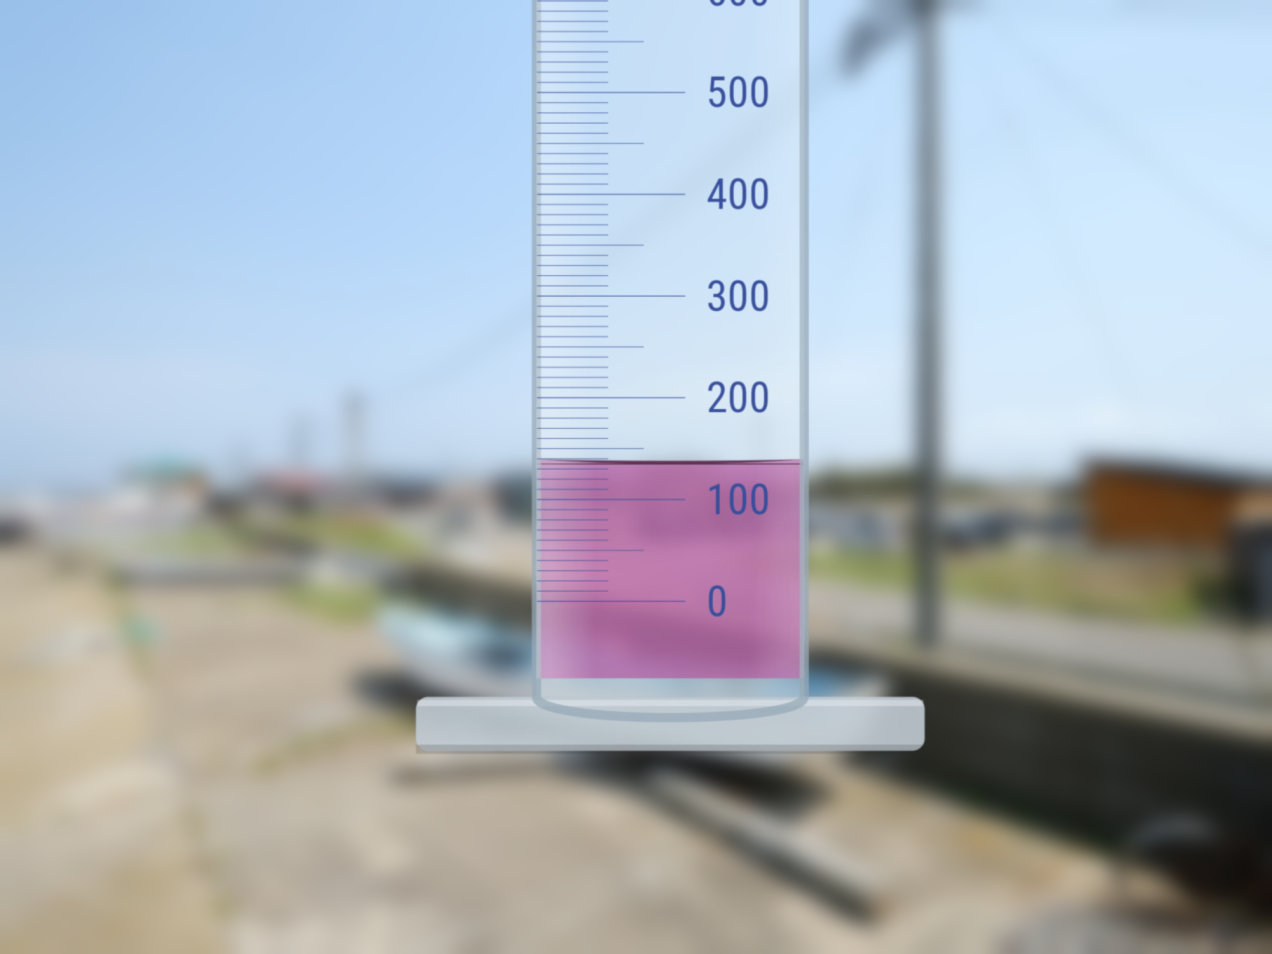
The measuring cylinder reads 135 mL
